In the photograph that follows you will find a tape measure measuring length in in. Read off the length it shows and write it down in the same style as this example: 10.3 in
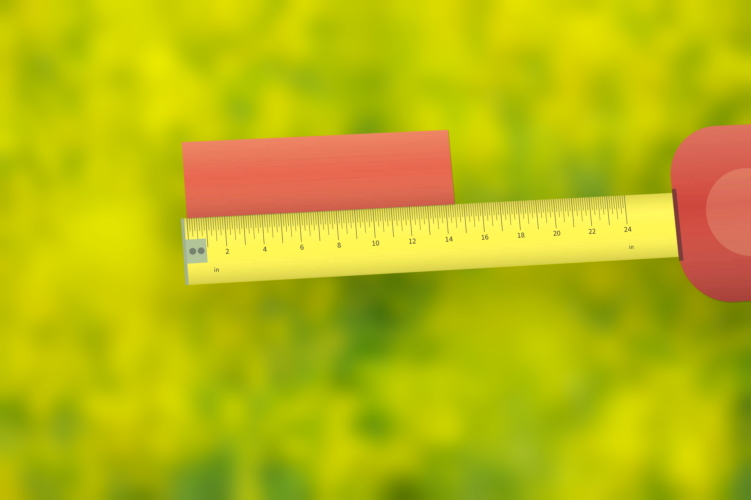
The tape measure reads 14.5 in
